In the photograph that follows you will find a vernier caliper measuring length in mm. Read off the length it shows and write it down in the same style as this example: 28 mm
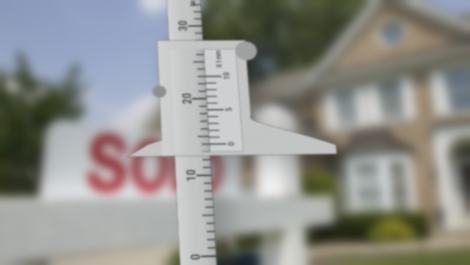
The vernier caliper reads 14.0 mm
